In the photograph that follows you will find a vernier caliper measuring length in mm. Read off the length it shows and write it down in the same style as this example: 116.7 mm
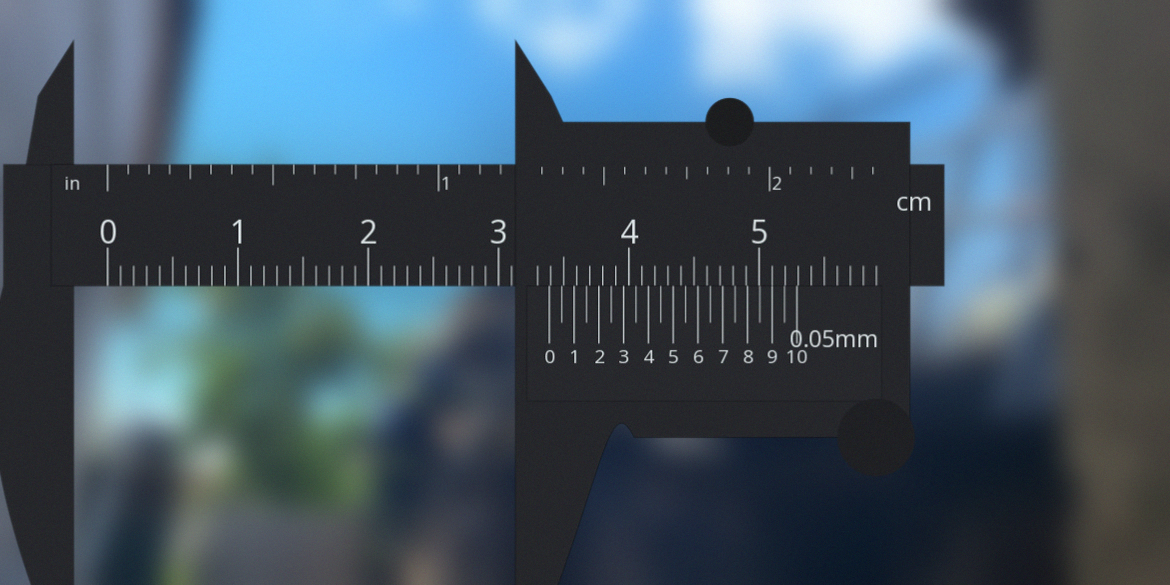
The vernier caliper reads 33.9 mm
